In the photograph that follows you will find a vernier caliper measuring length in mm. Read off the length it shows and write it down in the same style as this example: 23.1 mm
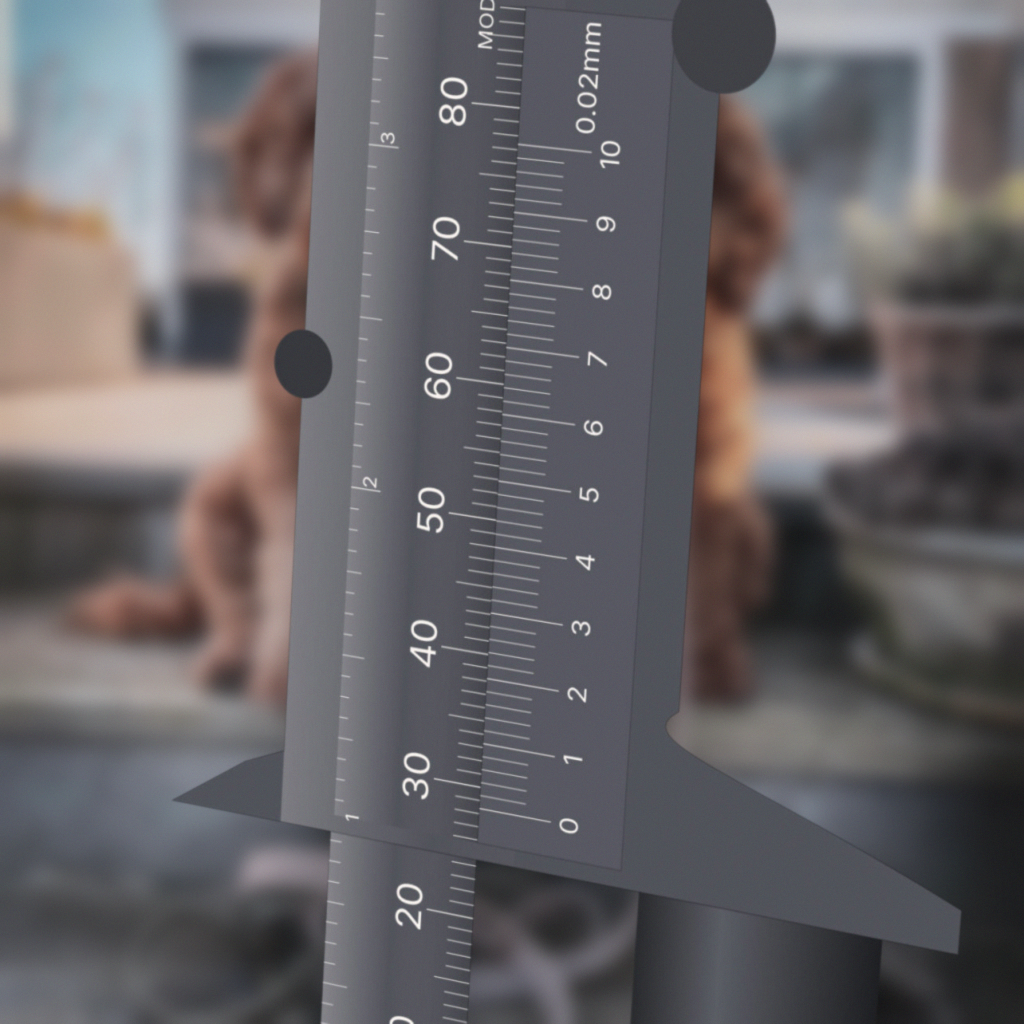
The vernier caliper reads 28.4 mm
